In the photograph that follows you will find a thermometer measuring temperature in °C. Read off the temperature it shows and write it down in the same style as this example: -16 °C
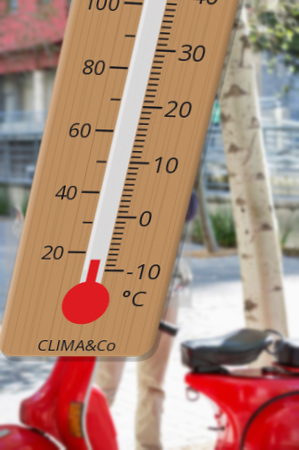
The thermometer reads -8 °C
